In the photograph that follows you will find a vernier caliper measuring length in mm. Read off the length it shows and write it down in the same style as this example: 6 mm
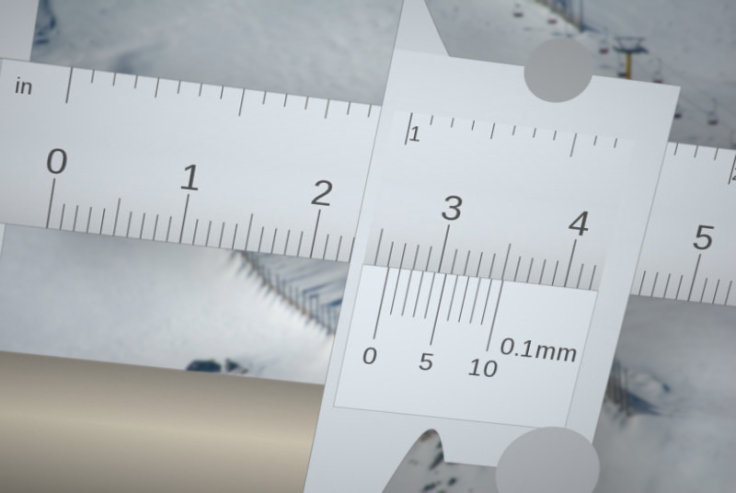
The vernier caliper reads 26.1 mm
